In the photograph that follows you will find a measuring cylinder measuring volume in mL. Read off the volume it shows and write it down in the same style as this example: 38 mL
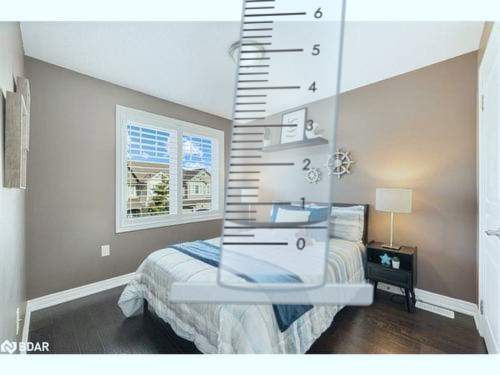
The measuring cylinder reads 0.4 mL
